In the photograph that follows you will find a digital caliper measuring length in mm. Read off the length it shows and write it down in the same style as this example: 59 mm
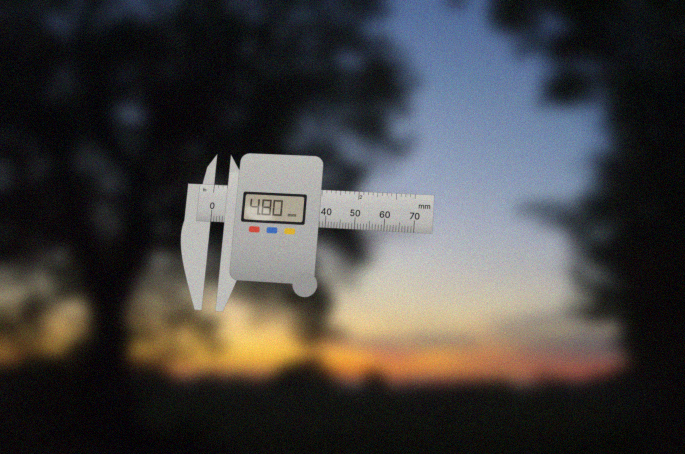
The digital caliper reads 4.80 mm
